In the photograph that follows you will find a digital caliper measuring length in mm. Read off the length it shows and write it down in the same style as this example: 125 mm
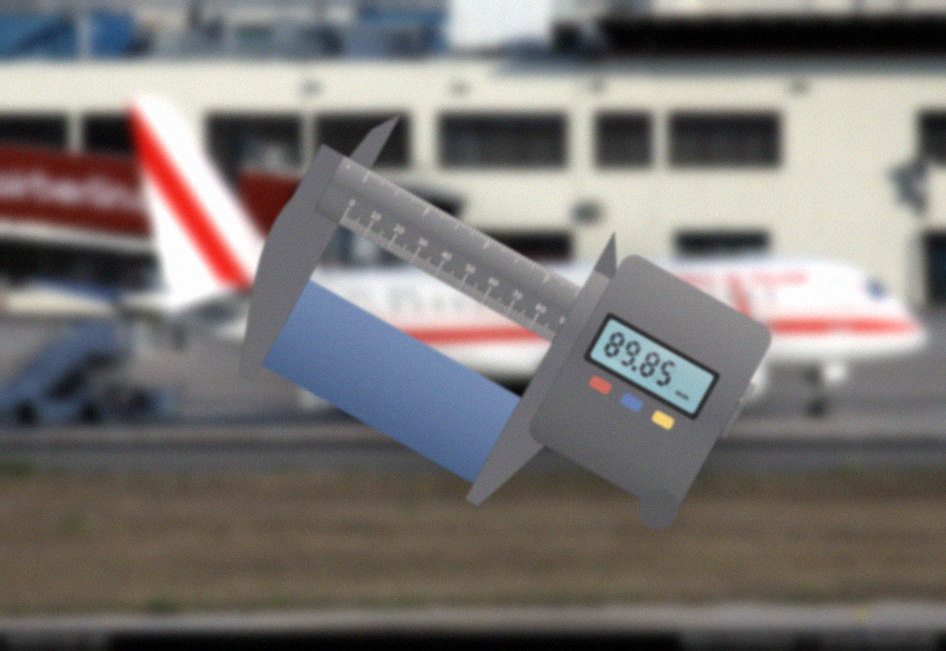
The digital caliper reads 89.85 mm
